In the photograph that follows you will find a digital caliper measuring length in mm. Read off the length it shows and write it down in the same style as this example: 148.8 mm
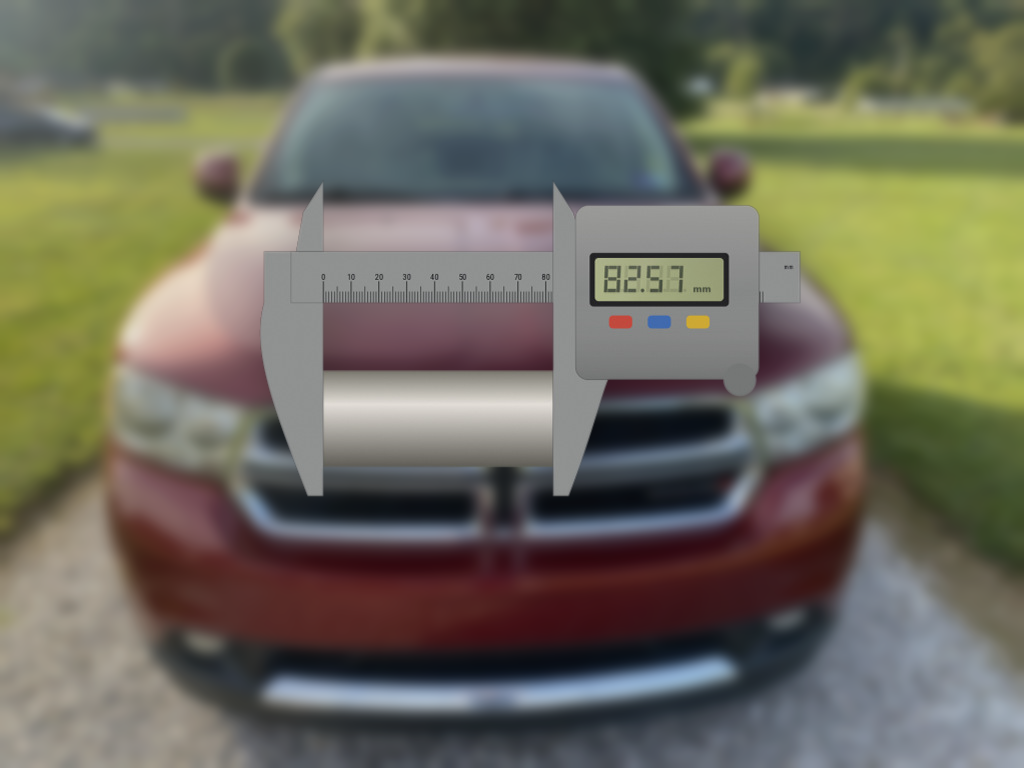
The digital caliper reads 82.57 mm
